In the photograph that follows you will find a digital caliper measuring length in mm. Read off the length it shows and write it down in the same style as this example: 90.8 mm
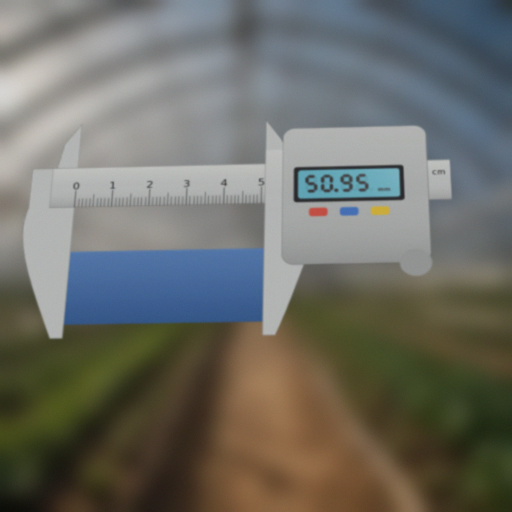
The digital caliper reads 50.95 mm
